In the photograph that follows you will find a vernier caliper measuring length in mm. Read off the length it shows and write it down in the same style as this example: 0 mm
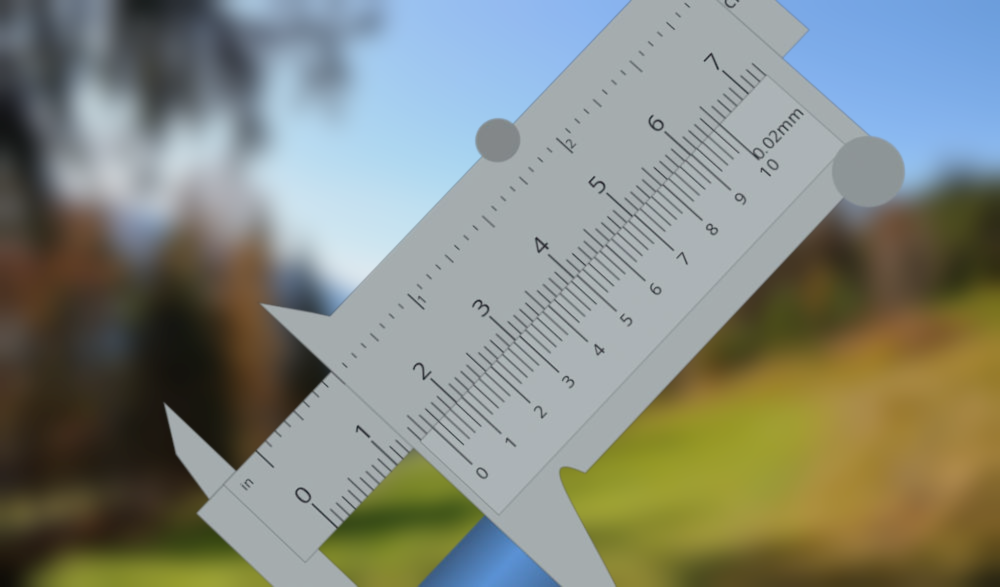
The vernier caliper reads 16.0 mm
